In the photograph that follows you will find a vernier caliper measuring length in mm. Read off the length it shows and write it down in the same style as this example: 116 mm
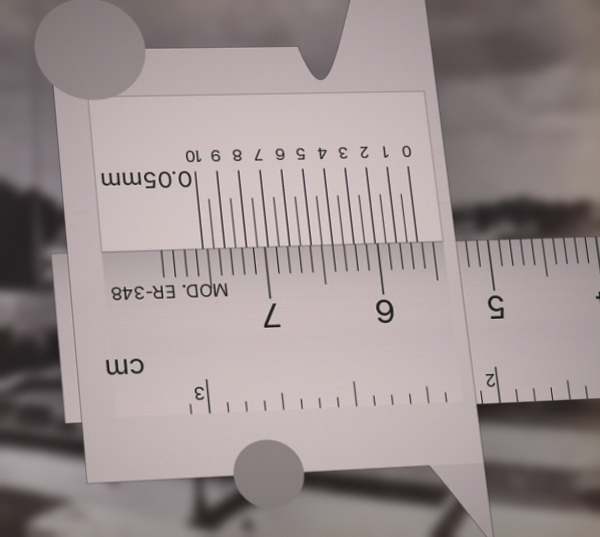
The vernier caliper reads 56.4 mm
